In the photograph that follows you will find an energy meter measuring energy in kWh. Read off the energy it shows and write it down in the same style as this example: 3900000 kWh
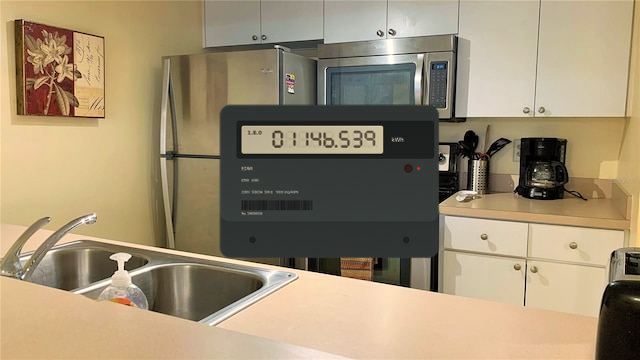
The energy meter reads 1146.539 kWh
